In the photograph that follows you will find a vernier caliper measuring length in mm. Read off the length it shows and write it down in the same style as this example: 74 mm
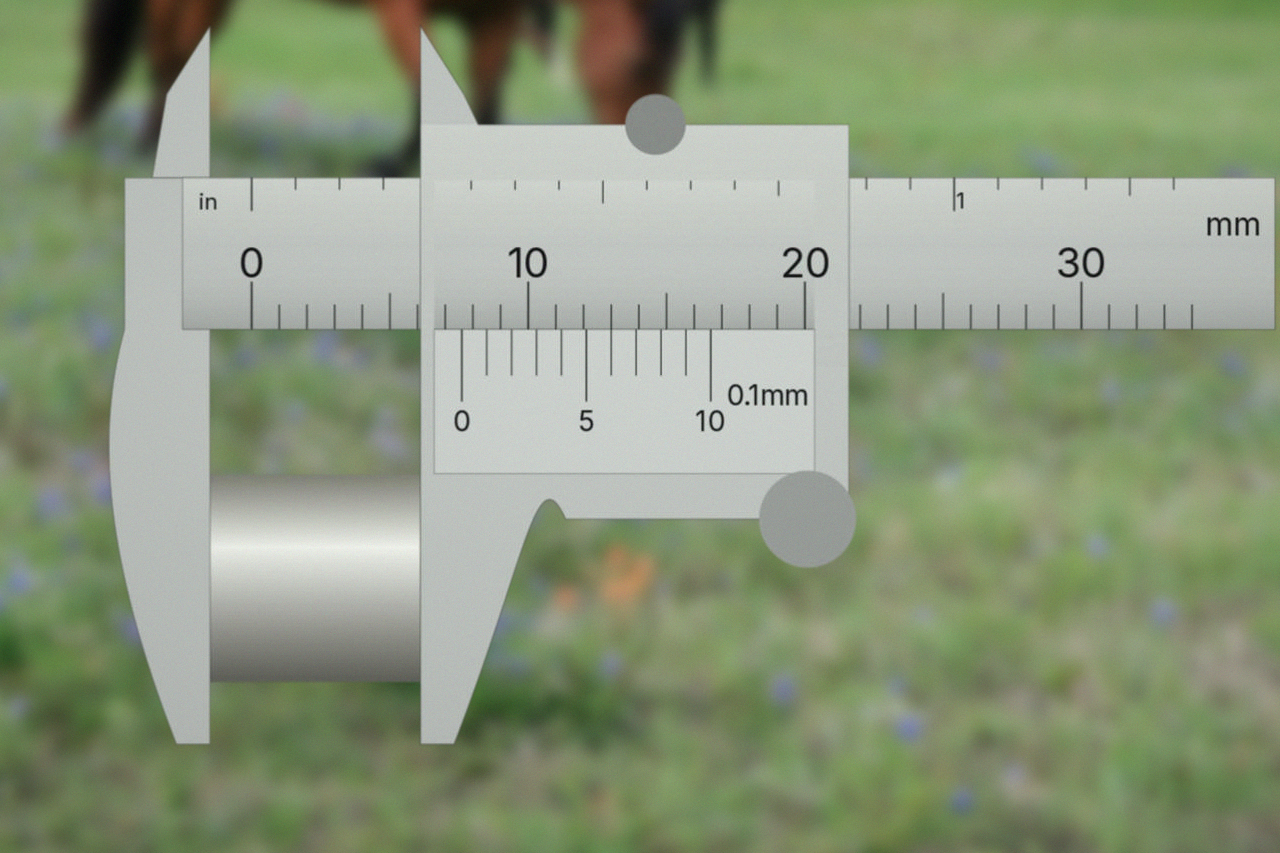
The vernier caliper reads 7.6 mm
